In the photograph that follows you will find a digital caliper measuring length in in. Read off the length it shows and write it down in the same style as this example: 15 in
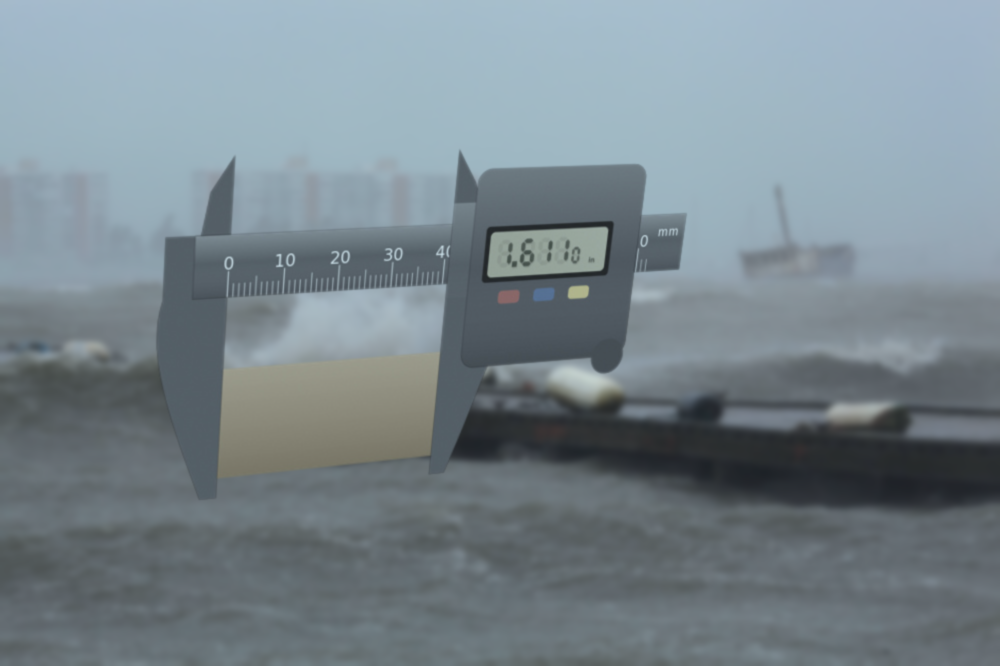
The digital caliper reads 1.6110 in
